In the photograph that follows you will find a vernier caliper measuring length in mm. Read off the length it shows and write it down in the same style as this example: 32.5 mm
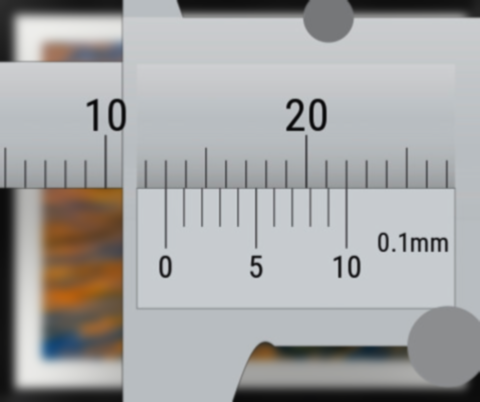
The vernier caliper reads 13.0 mm
